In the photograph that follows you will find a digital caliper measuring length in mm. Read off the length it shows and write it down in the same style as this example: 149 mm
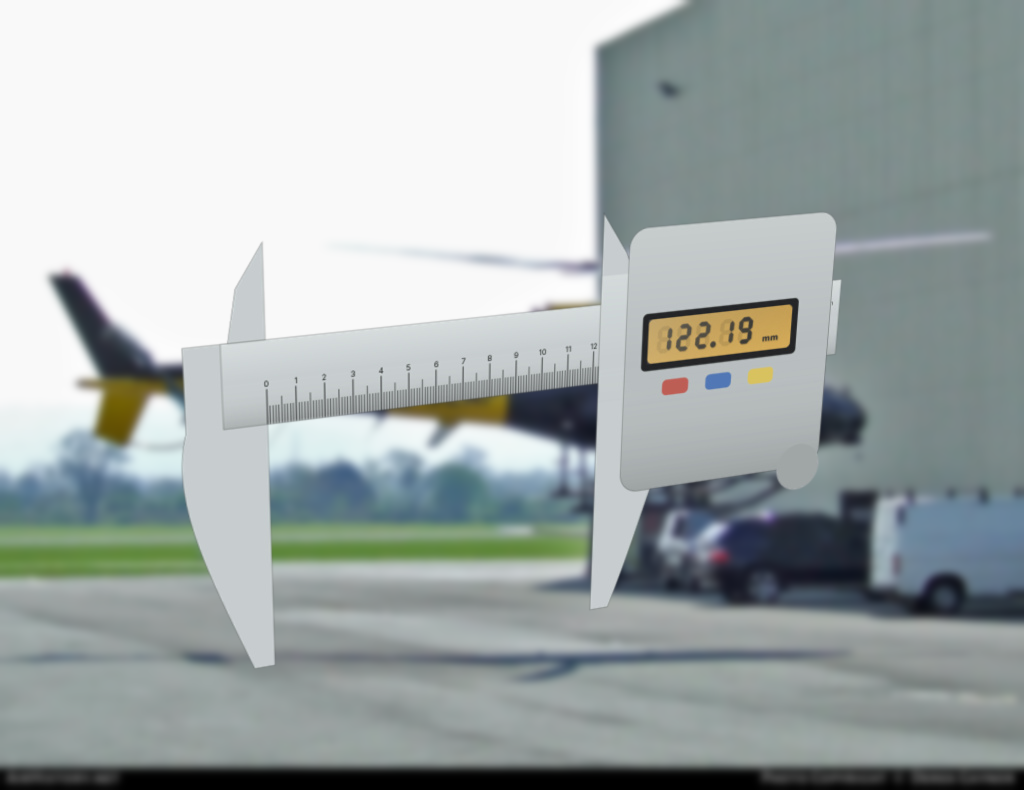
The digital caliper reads 122.19 mm
